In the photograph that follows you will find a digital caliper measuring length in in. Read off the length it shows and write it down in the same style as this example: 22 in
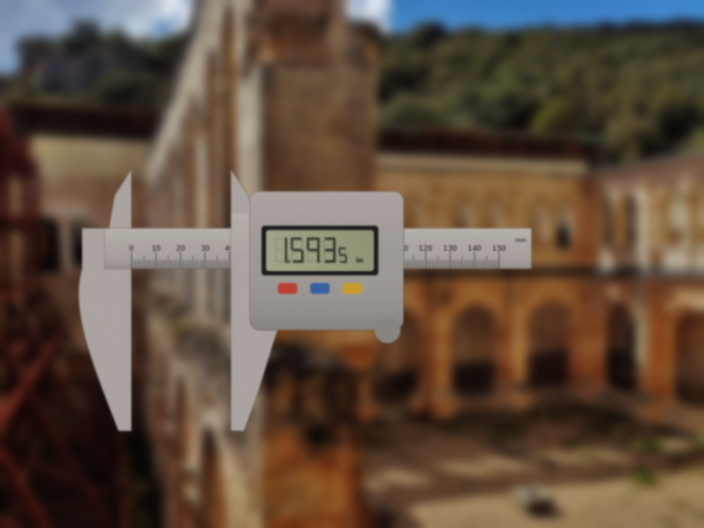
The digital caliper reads 1.5935 in
